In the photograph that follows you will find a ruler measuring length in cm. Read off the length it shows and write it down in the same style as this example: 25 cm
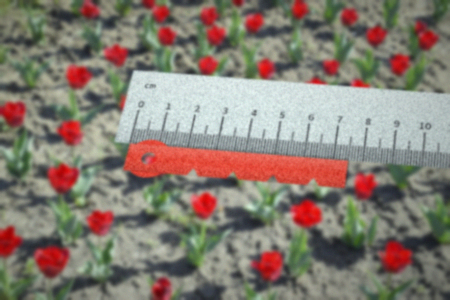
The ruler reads 7.5 cm
